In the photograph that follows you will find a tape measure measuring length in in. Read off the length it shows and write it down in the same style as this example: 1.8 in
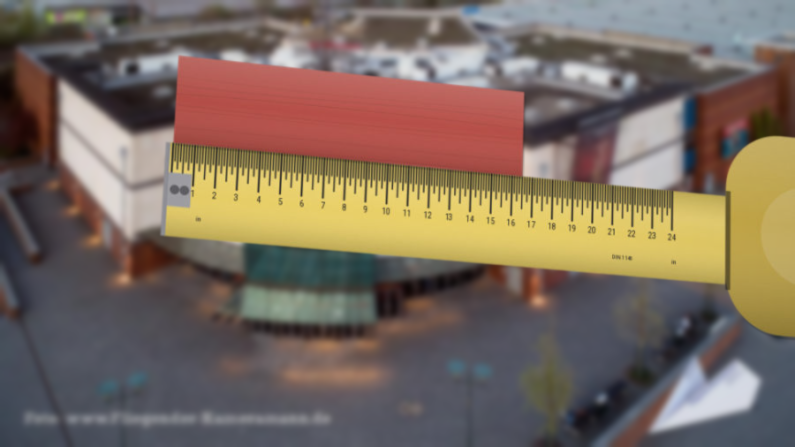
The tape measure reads 16.5 in
